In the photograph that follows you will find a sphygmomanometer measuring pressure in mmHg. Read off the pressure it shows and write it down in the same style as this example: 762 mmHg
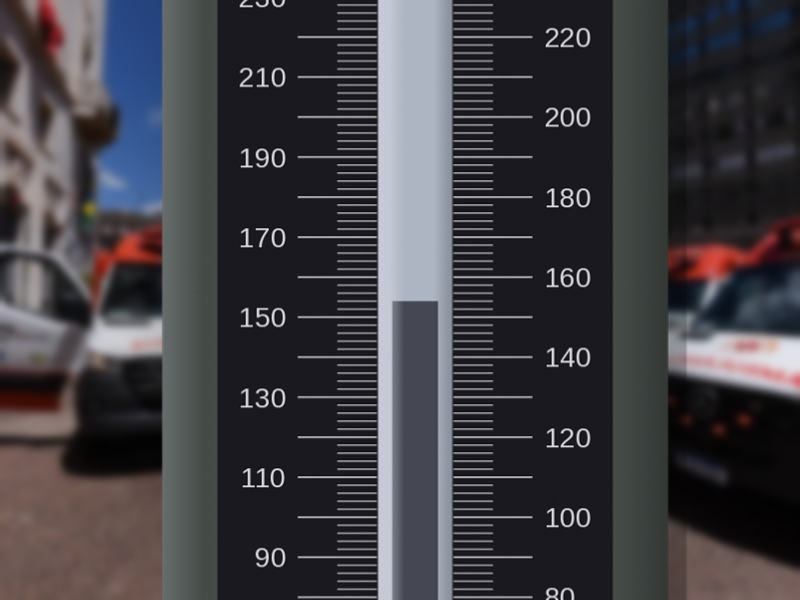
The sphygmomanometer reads 154 mmHg
